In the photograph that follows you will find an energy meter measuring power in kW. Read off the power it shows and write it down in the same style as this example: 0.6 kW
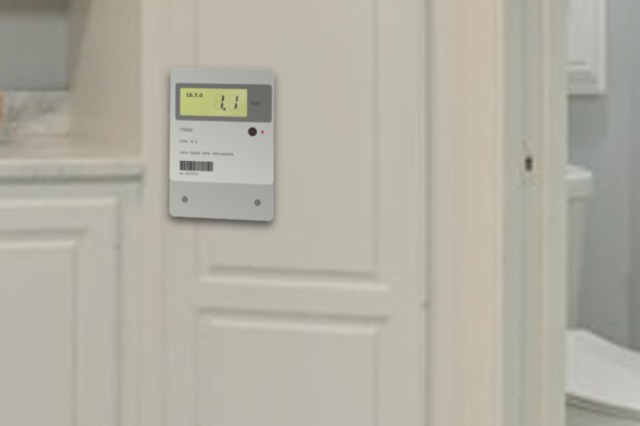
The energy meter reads 1.1 kW
